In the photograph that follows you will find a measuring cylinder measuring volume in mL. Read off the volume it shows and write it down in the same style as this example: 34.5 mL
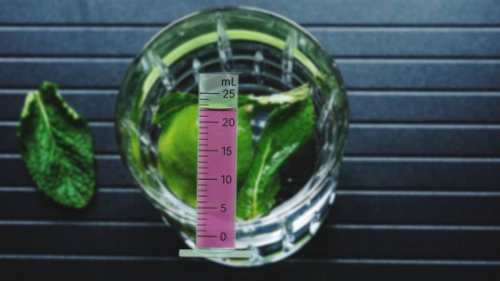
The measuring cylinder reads 22 mL
